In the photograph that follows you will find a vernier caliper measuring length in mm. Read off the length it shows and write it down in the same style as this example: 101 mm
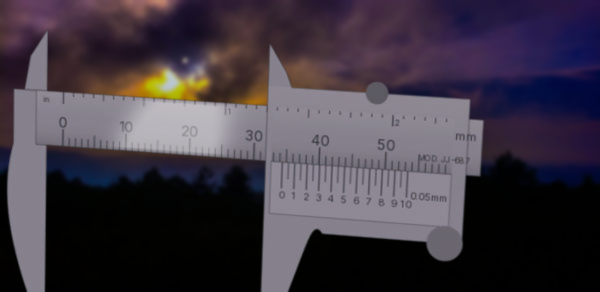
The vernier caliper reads 34.4 mm
